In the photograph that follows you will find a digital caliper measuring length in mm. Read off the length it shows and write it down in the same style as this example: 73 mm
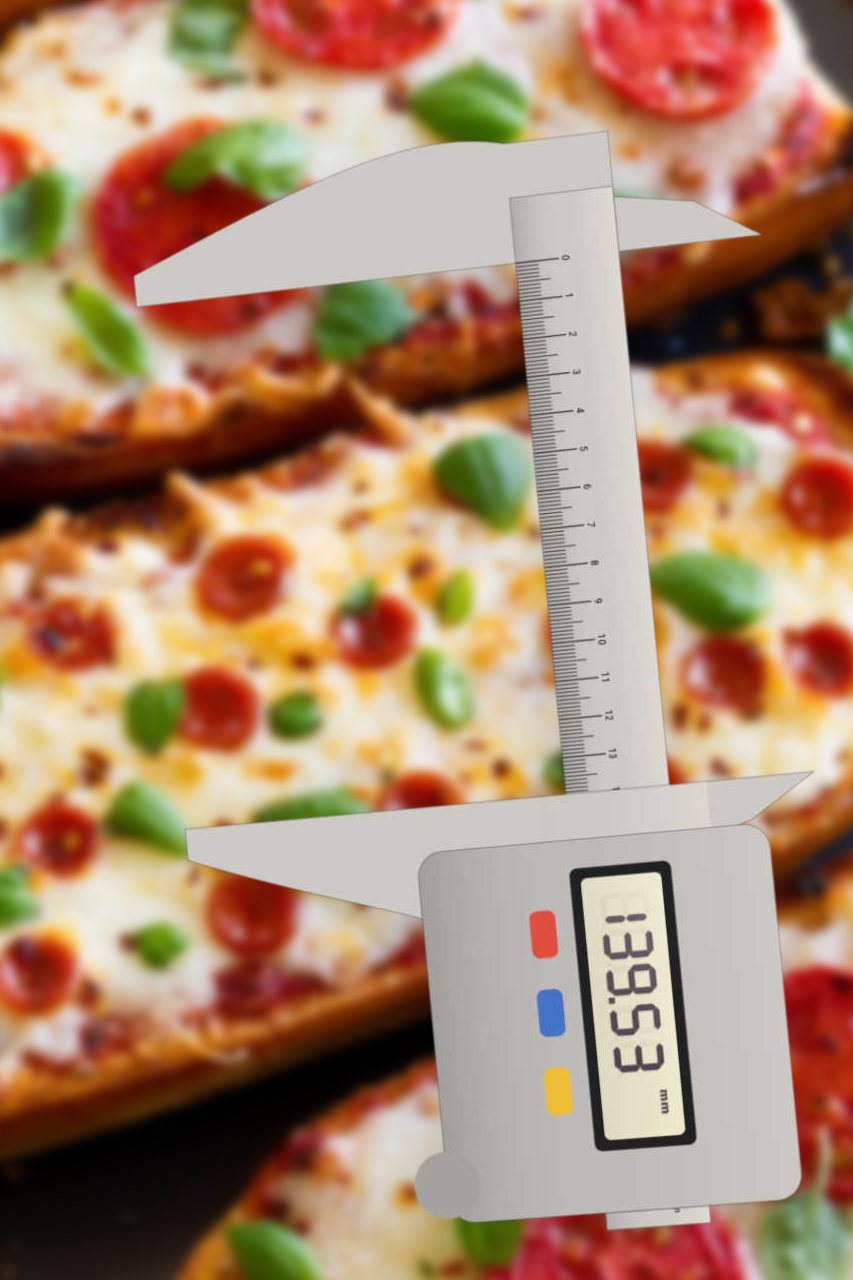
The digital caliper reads 139.53 mm
